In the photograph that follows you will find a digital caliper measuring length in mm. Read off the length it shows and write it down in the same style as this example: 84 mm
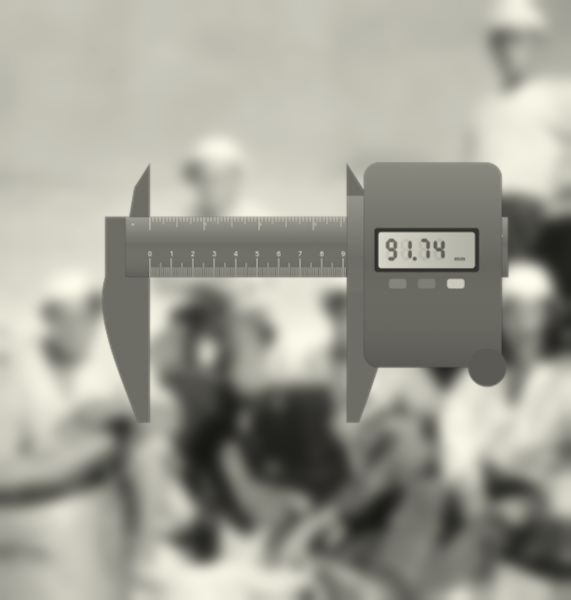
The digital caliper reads 91.74 mm
